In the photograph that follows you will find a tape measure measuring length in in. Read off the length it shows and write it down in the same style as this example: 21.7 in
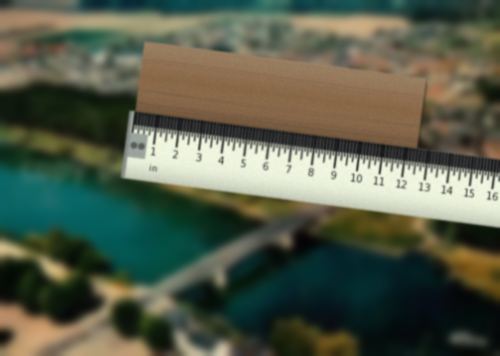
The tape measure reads 12.5 in
